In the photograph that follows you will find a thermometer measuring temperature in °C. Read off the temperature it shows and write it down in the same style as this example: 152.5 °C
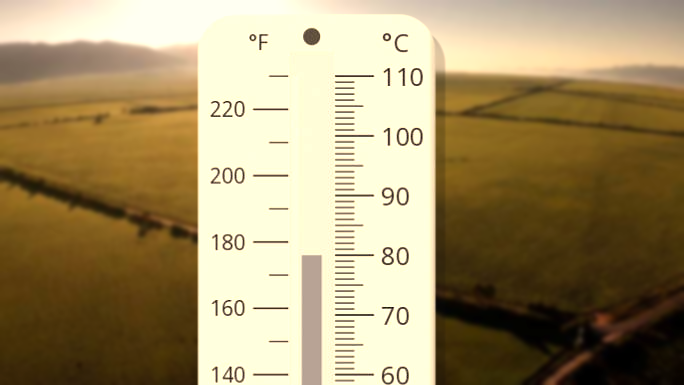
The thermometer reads 80 °C
